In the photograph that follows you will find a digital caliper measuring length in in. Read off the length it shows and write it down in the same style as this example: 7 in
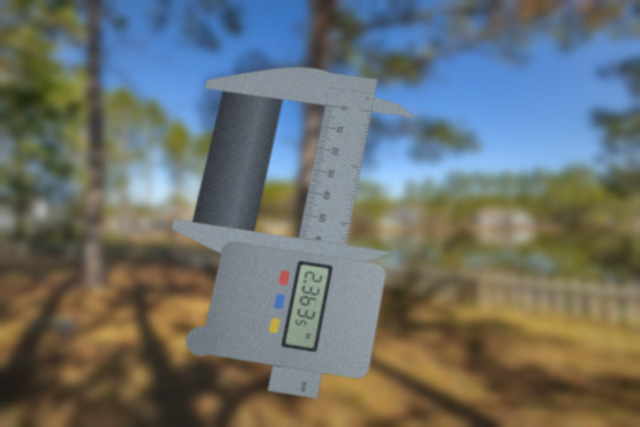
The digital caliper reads 2.3635 in
